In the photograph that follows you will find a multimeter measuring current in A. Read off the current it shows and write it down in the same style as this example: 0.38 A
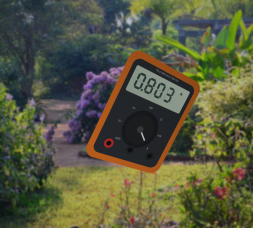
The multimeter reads 0.803 A
